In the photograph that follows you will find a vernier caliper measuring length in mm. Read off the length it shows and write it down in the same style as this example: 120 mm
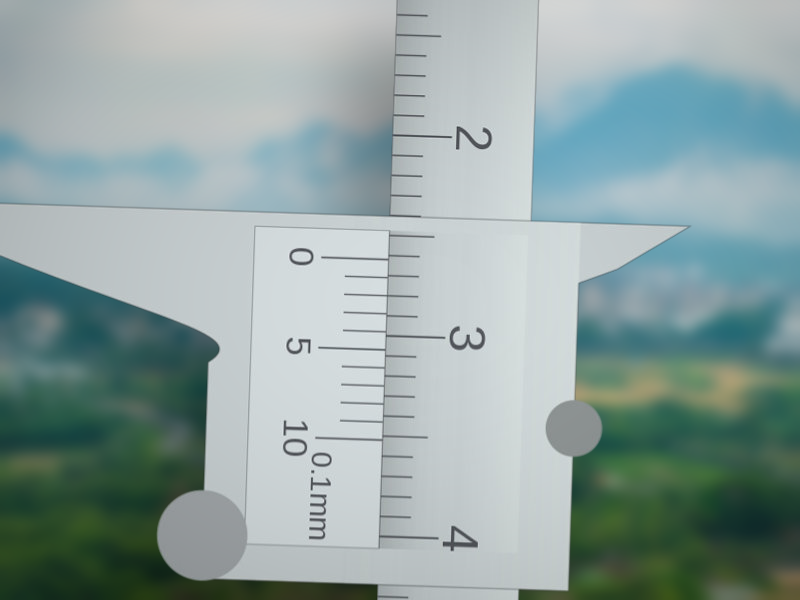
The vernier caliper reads 26.2 mm
